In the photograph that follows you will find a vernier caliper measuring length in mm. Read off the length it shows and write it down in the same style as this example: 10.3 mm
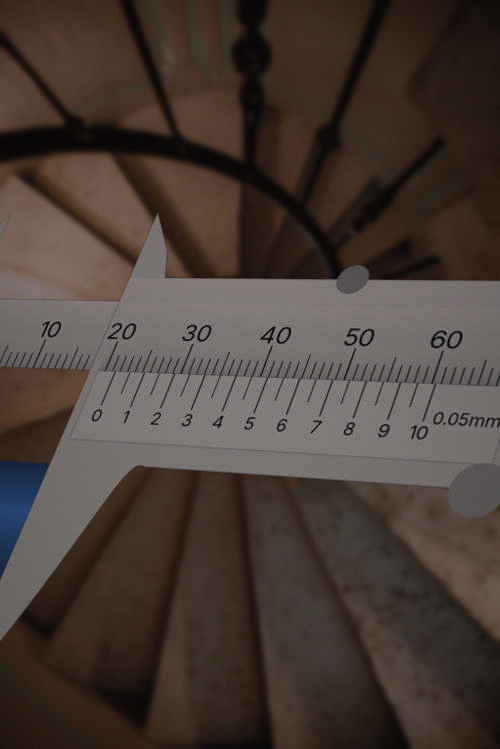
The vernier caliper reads 21.4 mm
